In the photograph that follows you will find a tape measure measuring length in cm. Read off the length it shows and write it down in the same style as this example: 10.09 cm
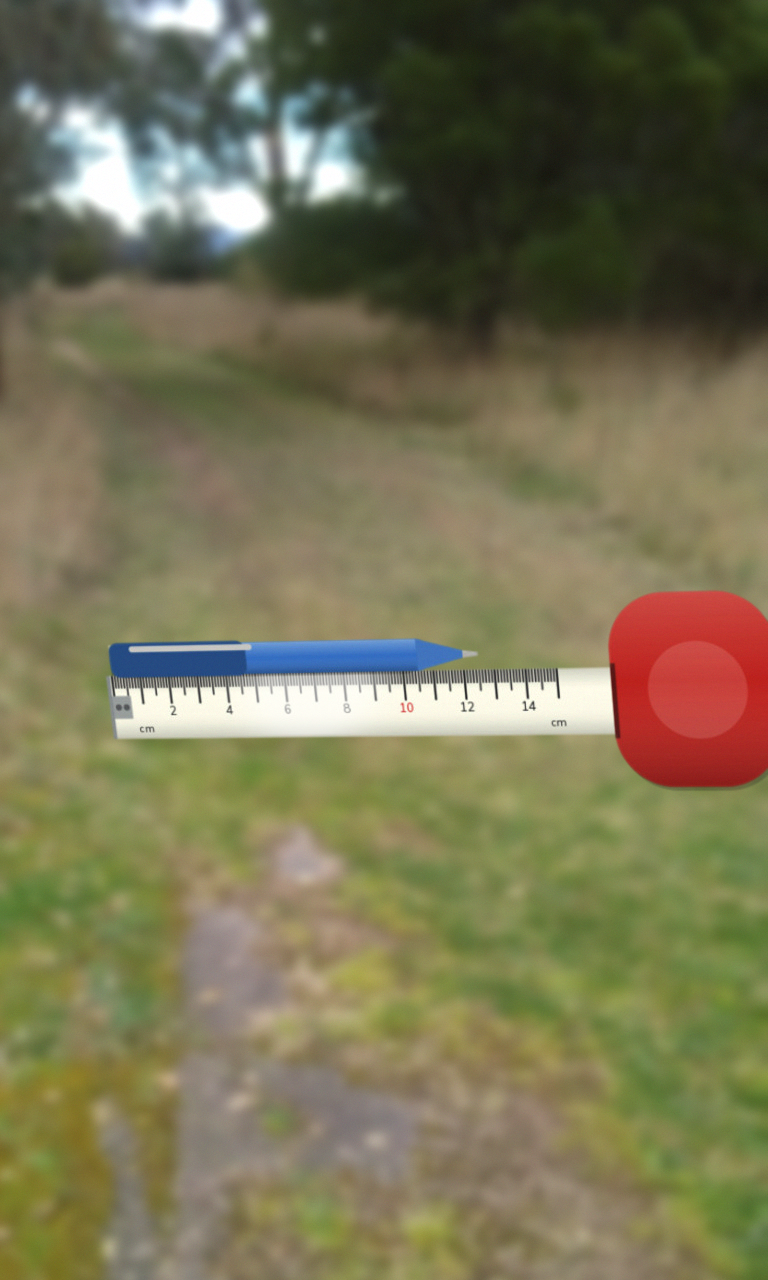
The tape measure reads 12.5 cm
